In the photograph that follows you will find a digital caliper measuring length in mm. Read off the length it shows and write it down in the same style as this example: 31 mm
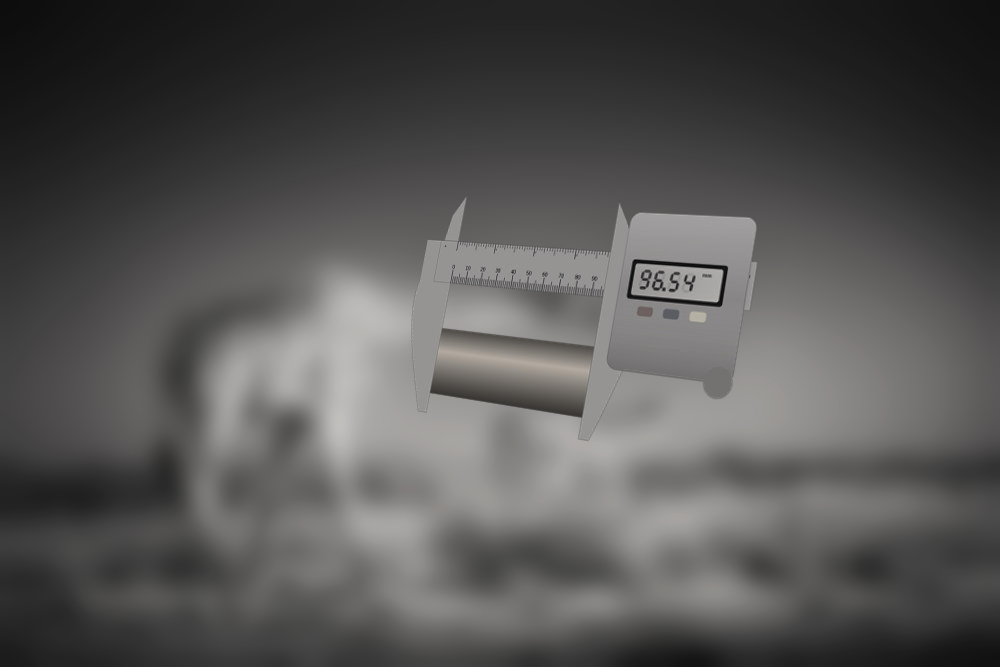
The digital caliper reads 96.54 mm
